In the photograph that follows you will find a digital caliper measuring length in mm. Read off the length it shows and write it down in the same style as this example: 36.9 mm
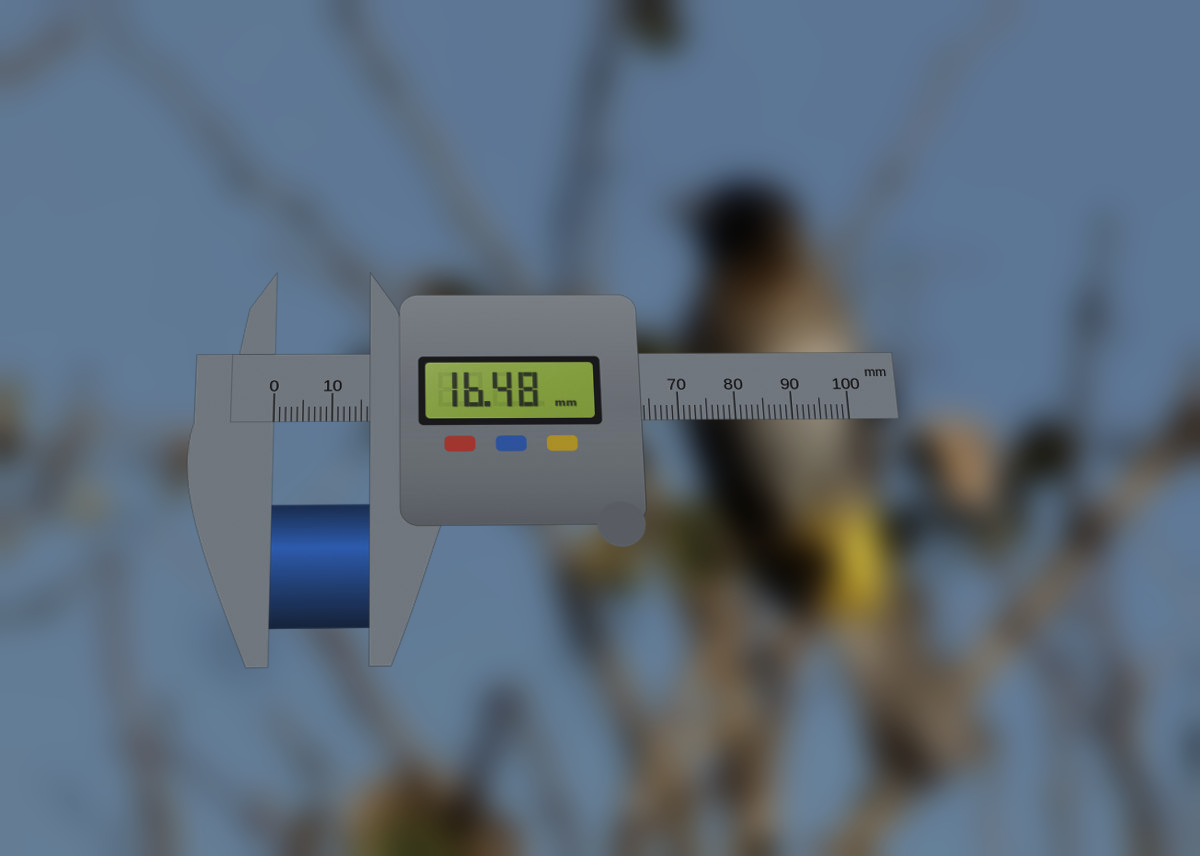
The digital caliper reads 16.48 mm
